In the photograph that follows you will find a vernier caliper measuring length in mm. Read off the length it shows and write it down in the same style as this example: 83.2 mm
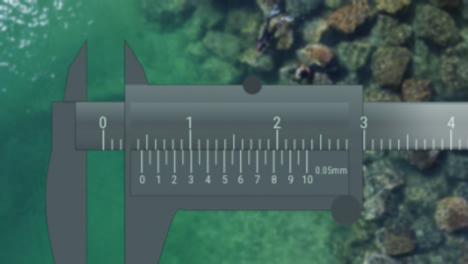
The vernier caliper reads 4.4 mm
